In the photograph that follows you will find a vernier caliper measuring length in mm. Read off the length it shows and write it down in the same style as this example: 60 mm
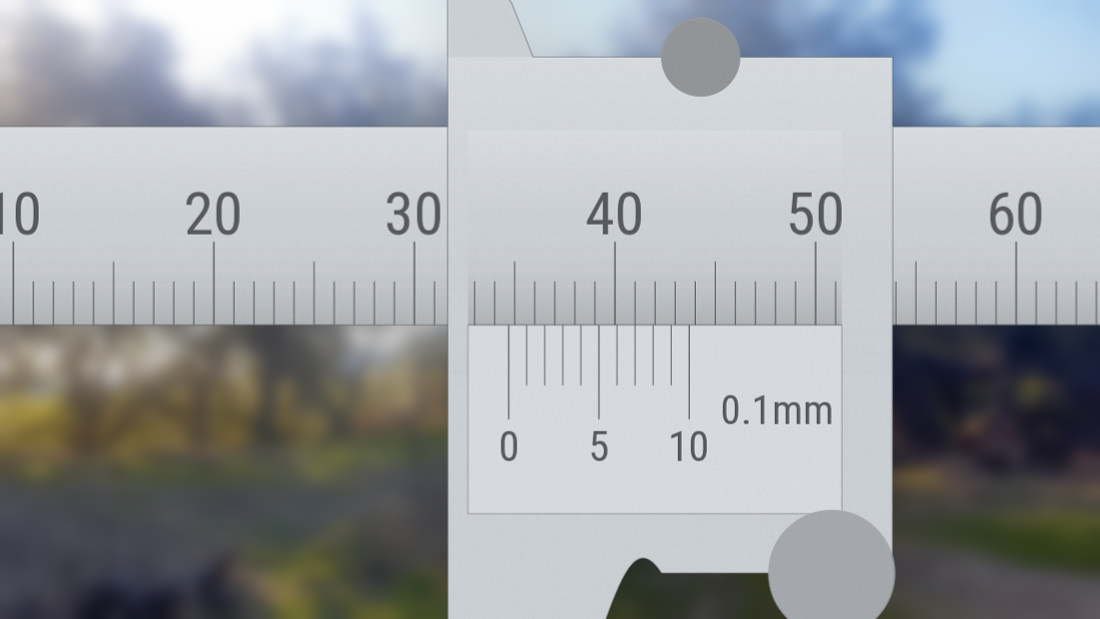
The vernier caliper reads 34.7 mm
